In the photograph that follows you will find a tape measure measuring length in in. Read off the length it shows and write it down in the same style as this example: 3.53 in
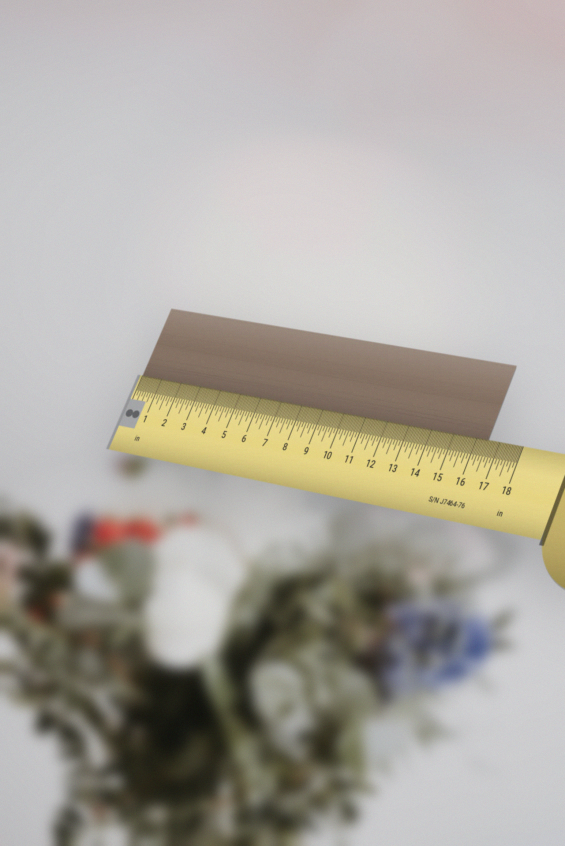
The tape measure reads 16.5 in
